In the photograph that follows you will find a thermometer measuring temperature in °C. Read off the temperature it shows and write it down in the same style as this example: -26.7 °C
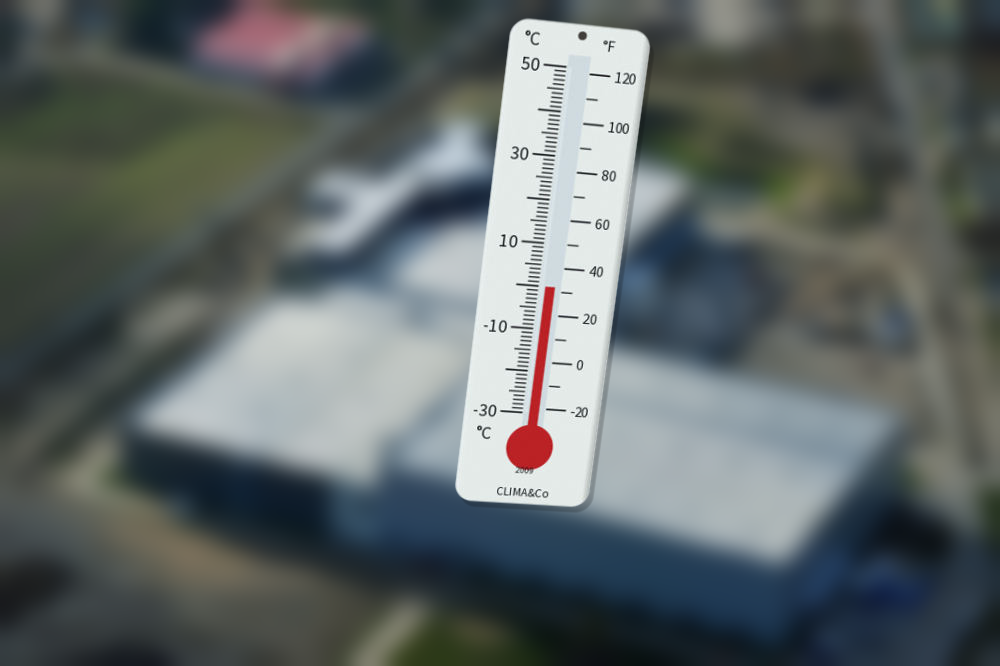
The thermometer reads 0 °C
